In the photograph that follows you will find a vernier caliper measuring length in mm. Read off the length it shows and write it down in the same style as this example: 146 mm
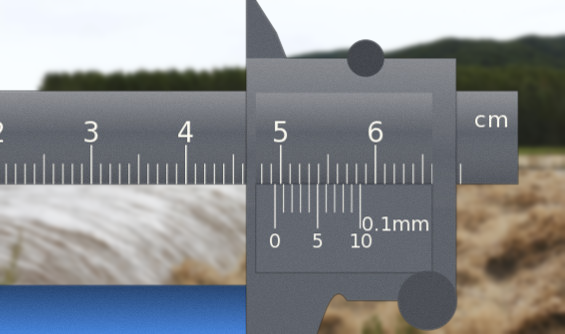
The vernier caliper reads 49.4 mm
